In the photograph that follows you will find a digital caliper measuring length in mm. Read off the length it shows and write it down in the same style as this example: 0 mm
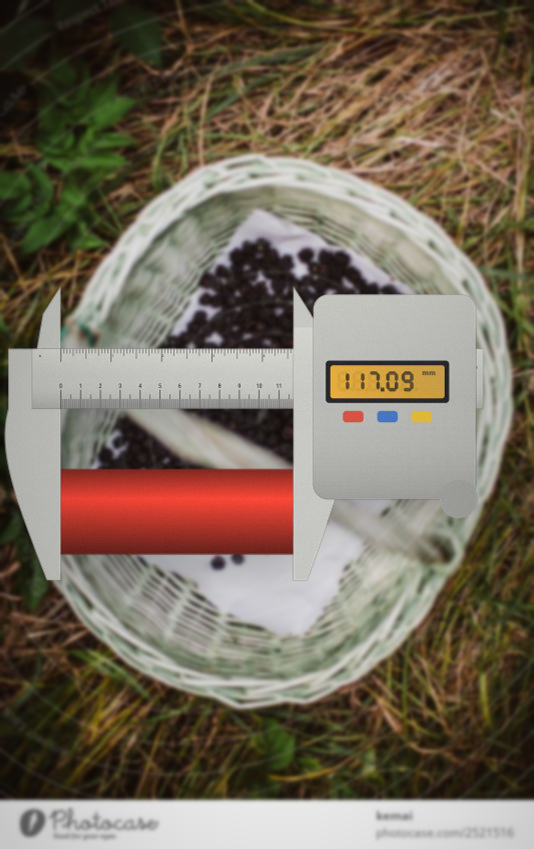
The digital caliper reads 117.09 mm
